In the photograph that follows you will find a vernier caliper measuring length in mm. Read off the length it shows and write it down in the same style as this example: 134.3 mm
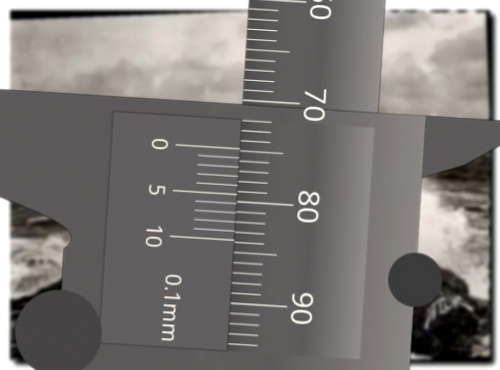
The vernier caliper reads 74.8 mm
